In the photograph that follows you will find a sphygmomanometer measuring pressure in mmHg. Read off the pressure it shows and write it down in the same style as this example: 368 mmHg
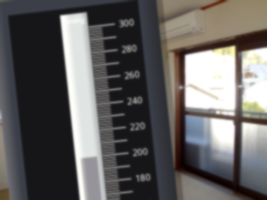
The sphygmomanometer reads 200 mmHg
